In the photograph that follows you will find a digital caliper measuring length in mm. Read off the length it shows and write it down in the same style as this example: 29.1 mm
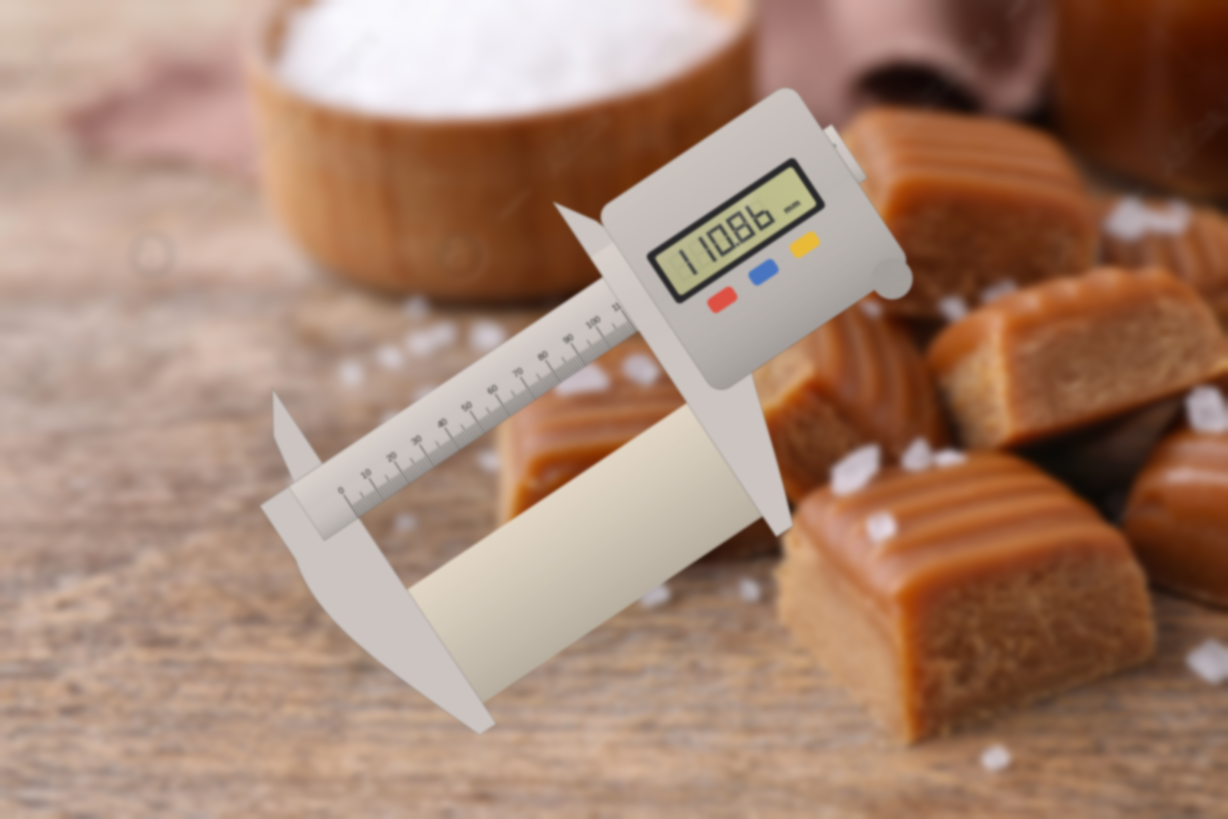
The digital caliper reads 110.86 mm
